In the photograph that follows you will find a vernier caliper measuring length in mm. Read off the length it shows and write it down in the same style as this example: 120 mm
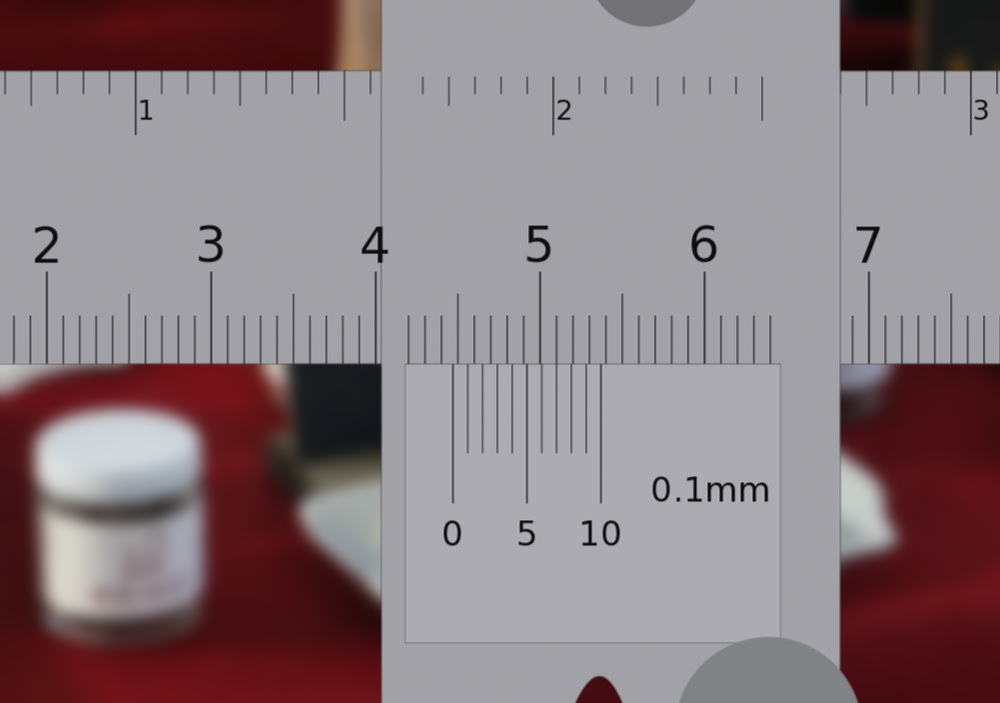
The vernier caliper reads 44.7 mm
